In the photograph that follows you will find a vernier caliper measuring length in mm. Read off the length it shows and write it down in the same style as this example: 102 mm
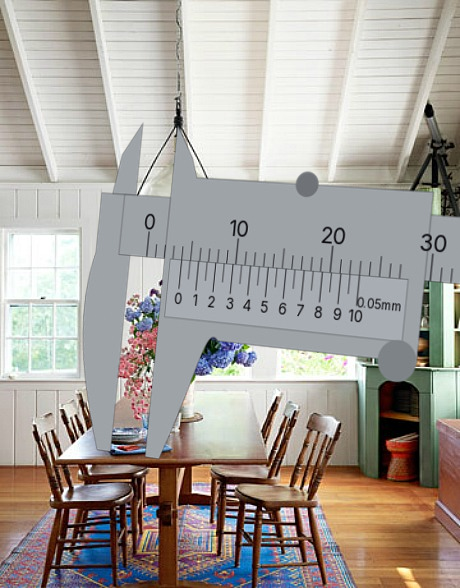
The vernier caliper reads 4.0 mm
